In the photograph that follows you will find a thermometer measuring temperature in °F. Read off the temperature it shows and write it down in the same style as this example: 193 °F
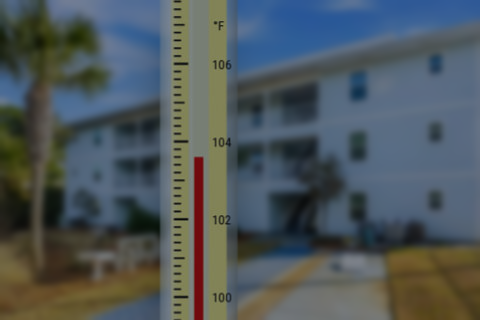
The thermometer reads 103.6 °F
